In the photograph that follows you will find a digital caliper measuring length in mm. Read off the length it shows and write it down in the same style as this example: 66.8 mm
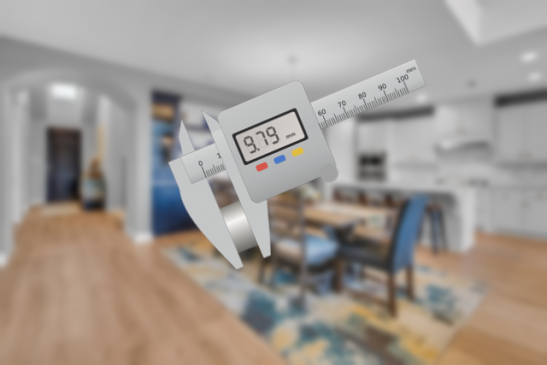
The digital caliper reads 9.79 mm
